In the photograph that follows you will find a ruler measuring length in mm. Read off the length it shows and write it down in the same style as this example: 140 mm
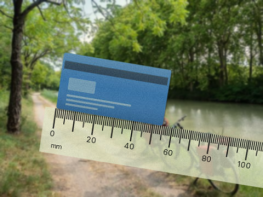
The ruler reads 55 mm
